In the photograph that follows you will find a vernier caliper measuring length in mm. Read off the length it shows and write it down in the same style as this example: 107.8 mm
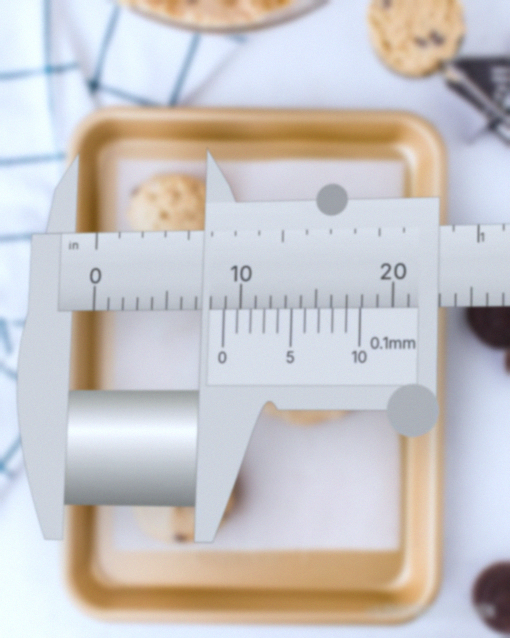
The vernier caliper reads 8.9 mm
